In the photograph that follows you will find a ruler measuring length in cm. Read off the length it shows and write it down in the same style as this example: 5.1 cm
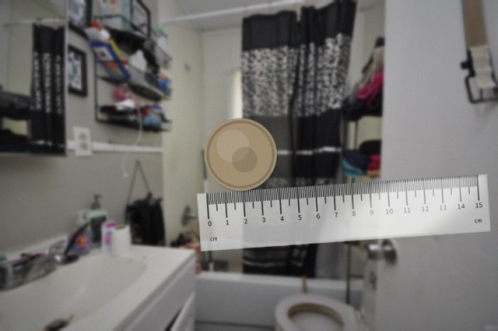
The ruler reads 4 cm
